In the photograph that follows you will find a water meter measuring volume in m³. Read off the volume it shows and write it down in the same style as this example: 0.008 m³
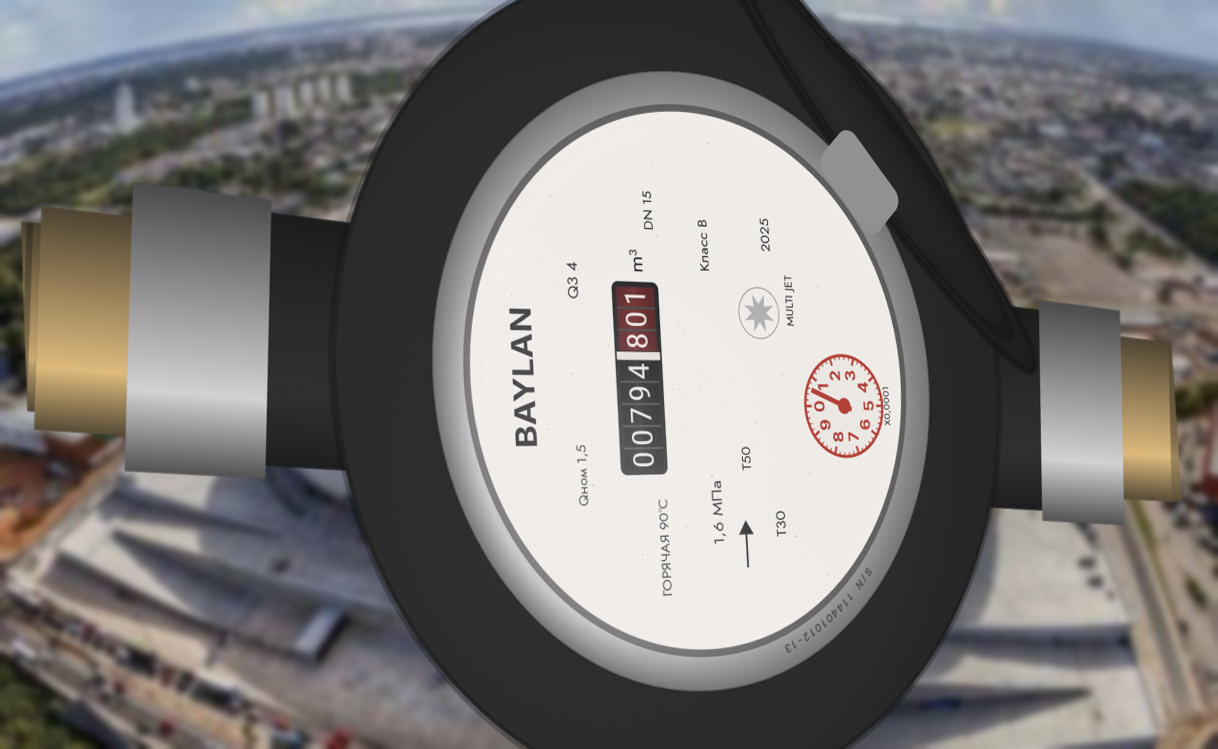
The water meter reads 794.8010 m³
